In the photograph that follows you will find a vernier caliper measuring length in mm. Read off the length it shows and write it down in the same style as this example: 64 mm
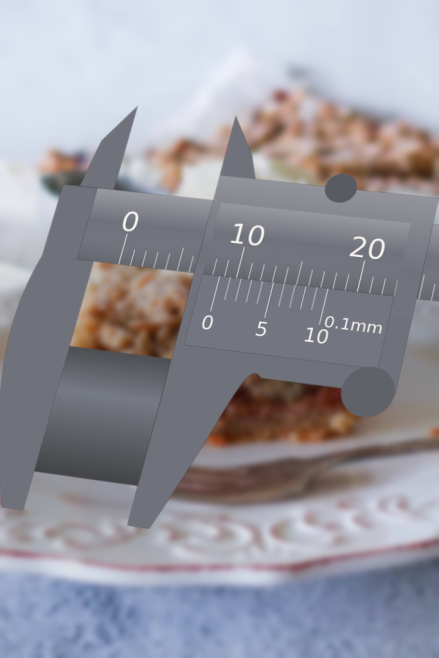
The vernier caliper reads 8.6 mm
